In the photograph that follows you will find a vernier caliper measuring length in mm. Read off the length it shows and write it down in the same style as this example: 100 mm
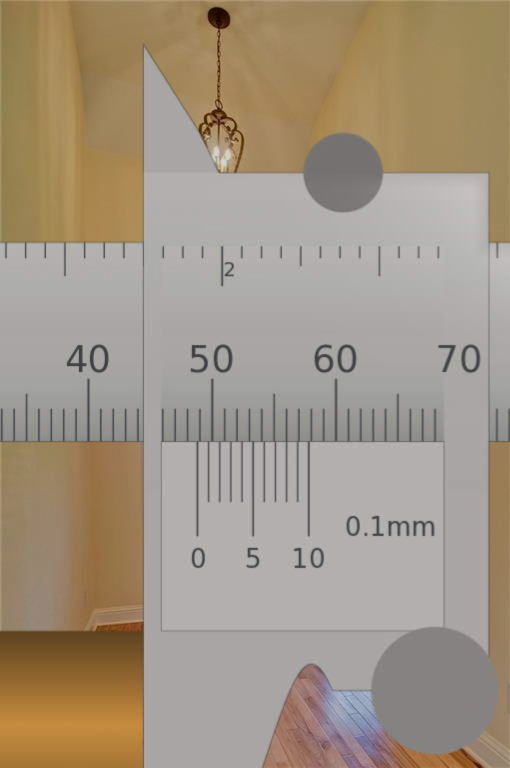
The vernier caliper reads 48.8 mm
